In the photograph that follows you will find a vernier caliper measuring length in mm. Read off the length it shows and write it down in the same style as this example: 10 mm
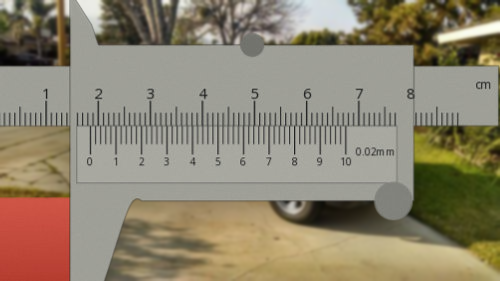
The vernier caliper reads 18.5 mm
